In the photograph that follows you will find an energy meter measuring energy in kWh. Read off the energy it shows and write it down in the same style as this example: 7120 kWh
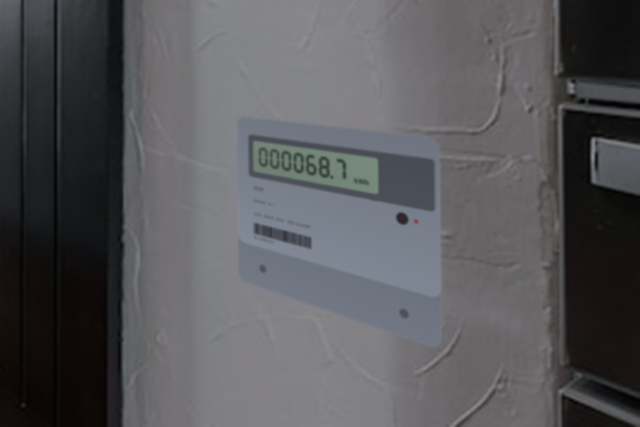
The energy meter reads 68.7 kWh
